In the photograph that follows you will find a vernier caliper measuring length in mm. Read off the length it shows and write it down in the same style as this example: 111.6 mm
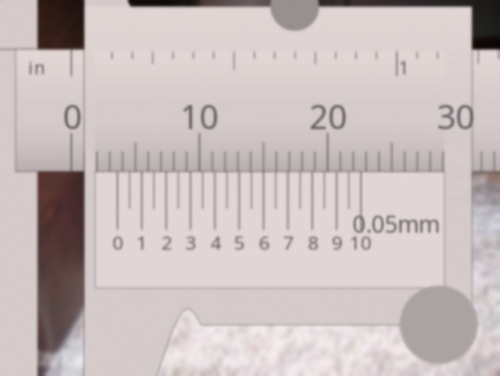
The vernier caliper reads 3.6 mm
